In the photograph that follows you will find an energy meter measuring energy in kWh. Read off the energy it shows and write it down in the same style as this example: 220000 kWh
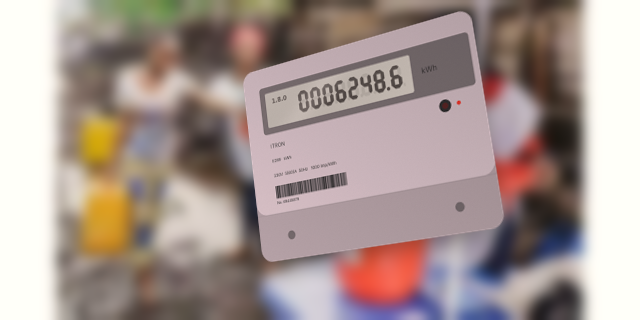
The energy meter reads 6248.6 kWh
